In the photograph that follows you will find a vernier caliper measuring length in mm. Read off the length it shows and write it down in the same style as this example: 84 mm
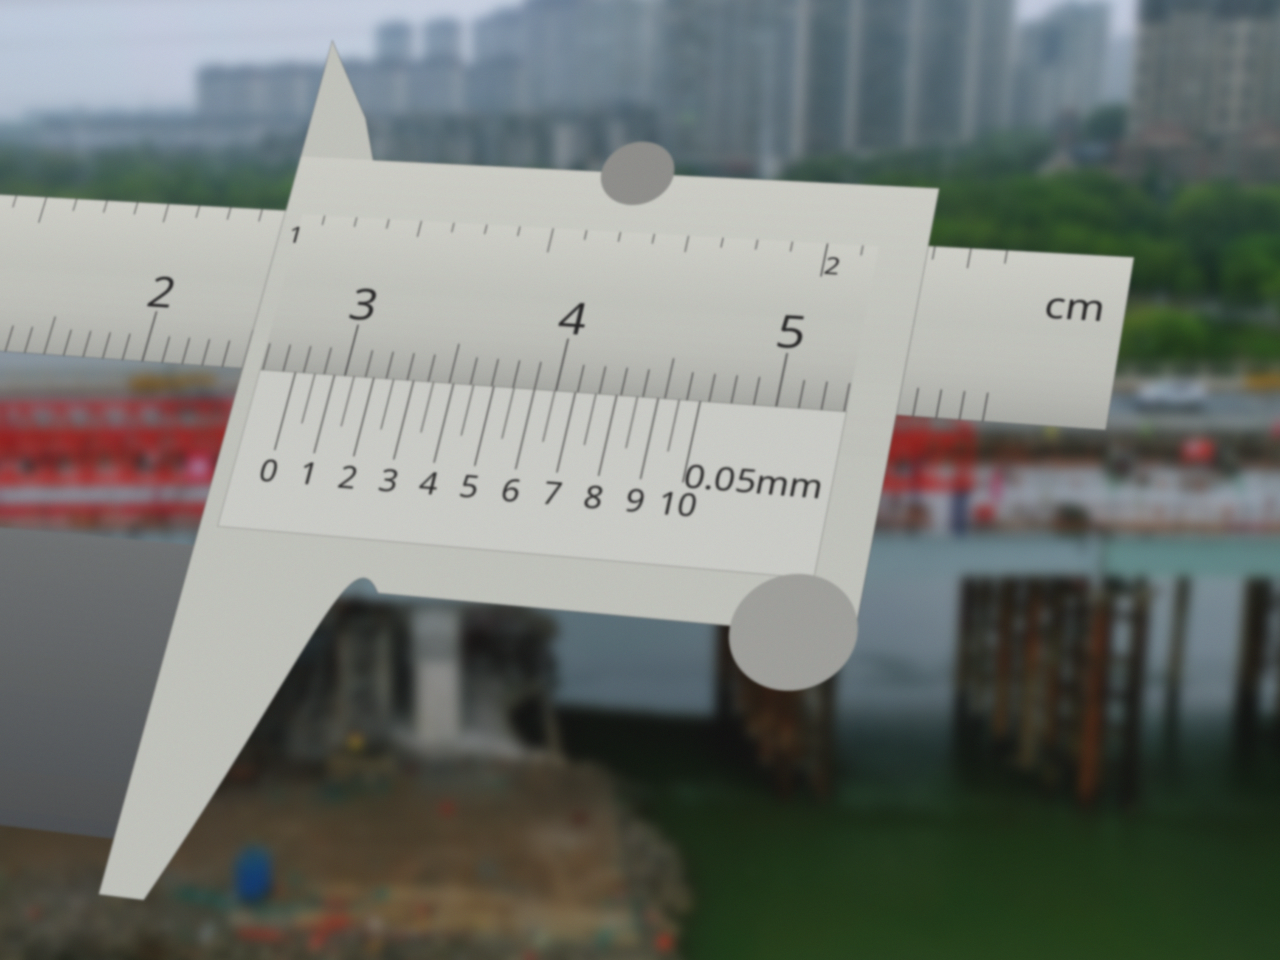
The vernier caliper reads 27.6 mm
